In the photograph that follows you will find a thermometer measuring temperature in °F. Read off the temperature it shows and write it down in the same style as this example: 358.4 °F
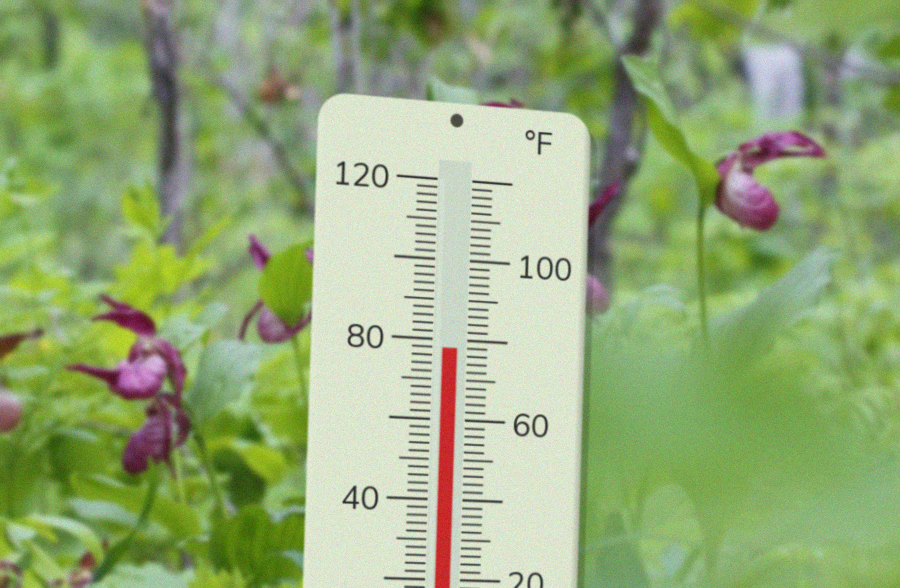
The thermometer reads 78 °F
